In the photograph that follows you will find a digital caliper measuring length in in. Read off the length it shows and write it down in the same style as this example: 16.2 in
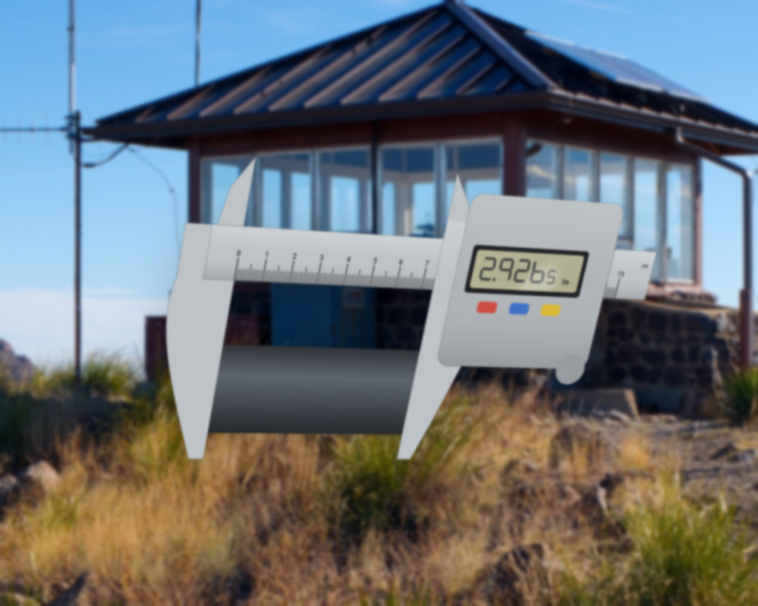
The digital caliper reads 2.9265 in
